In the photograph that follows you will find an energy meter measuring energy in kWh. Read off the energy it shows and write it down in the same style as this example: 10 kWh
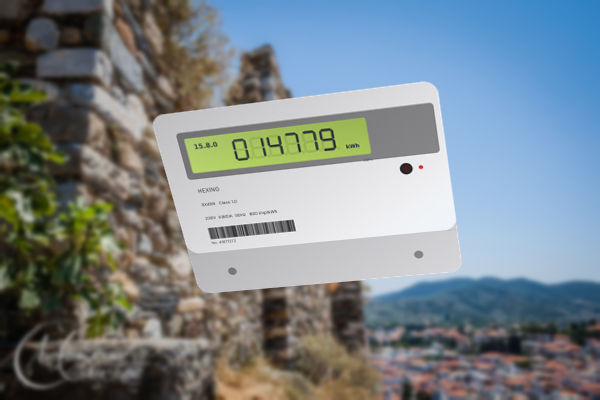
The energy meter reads 14779 kWh
